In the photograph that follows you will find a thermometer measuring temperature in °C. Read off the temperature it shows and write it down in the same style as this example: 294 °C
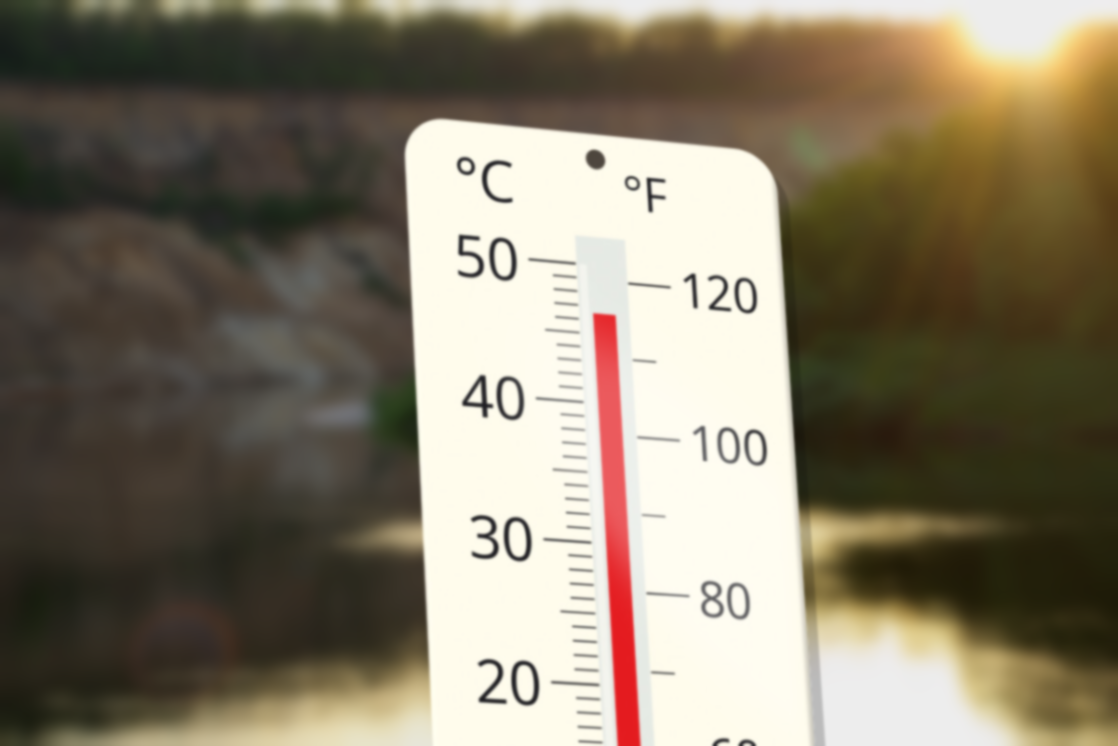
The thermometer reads 46.5 °C
